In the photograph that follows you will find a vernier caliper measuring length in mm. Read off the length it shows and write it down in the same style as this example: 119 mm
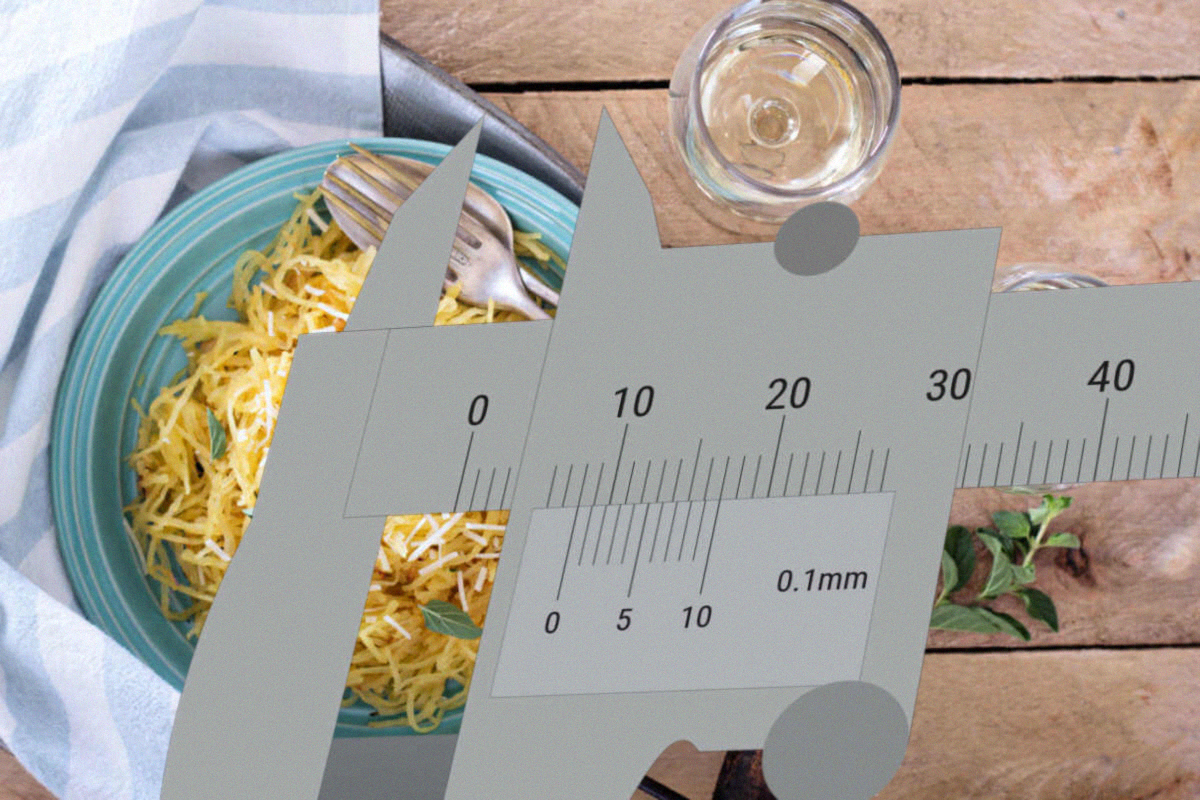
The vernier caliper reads 8.0 mm
